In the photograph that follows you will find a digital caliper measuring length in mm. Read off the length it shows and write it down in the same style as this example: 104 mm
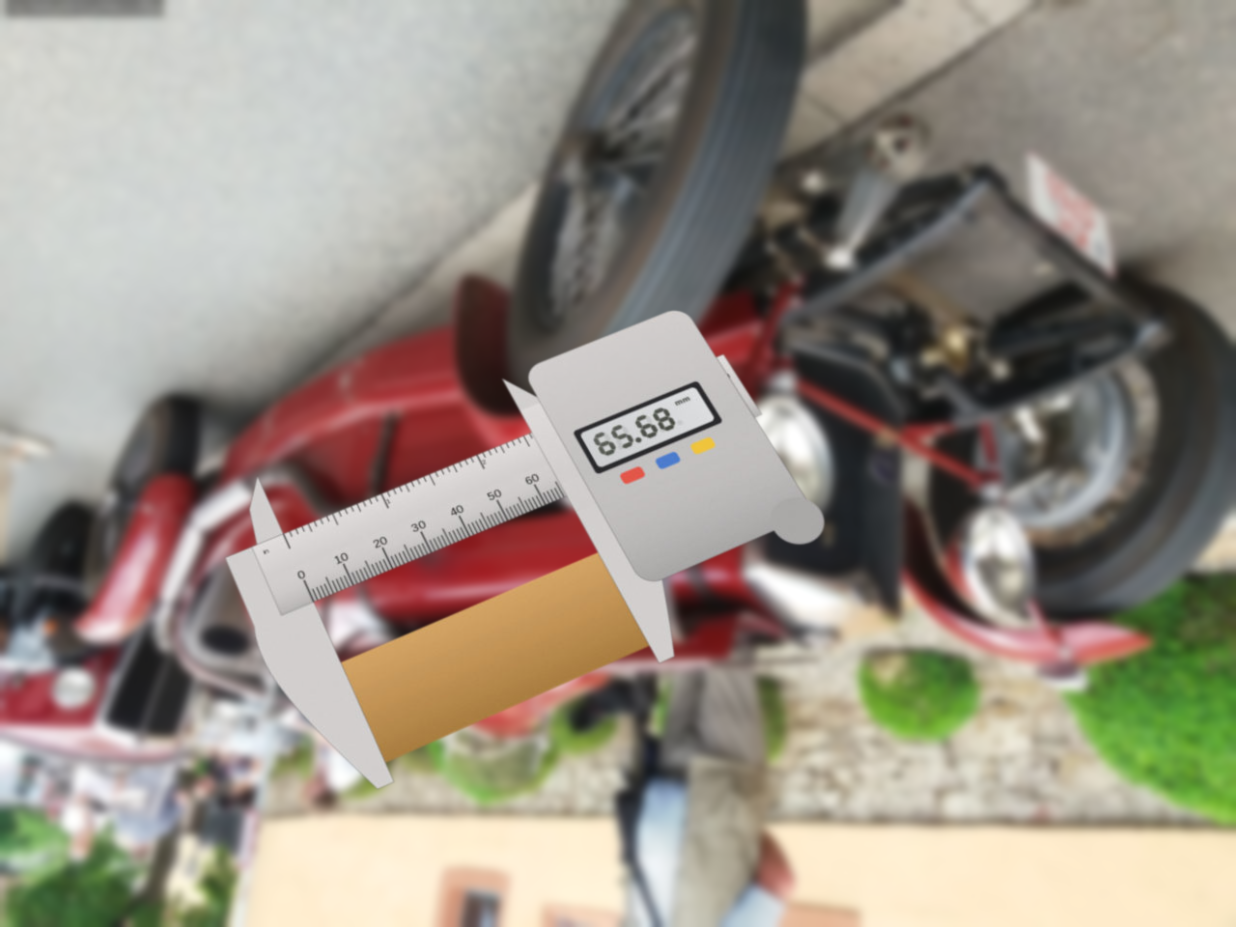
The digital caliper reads 65.68 mm
